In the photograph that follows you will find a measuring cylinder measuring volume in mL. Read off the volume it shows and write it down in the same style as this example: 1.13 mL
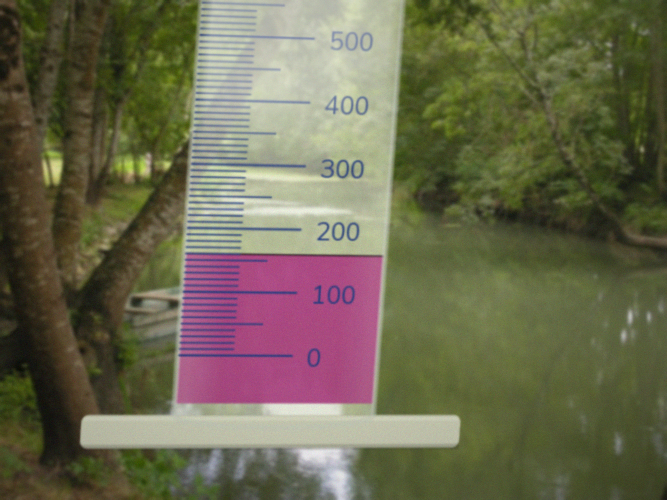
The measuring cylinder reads 160 mL
